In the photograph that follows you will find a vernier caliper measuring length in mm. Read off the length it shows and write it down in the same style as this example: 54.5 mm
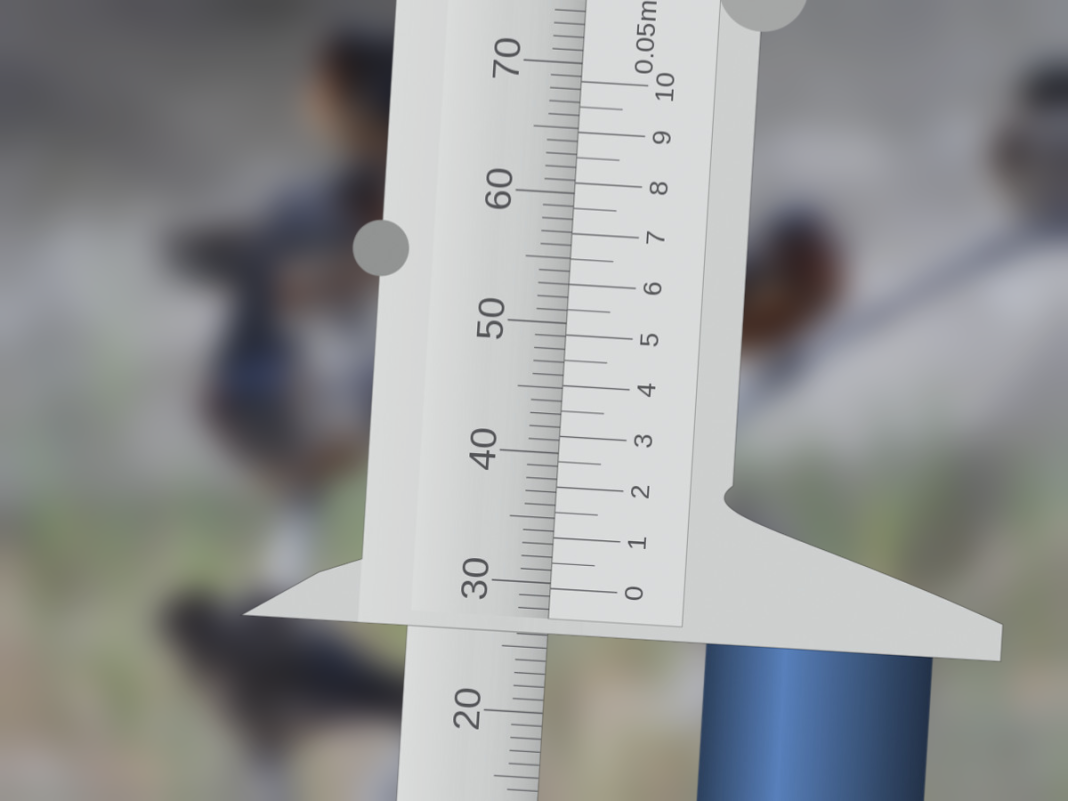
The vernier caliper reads 29.6 mm
